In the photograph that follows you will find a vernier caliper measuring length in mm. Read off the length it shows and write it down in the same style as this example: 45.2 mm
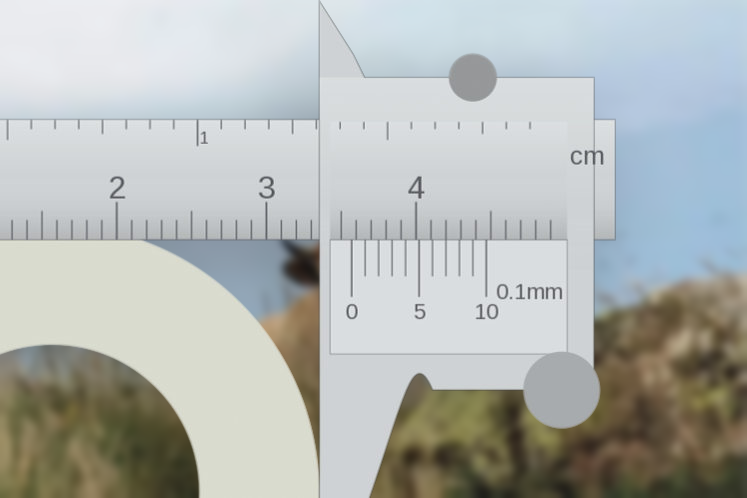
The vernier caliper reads 35.7 mm
